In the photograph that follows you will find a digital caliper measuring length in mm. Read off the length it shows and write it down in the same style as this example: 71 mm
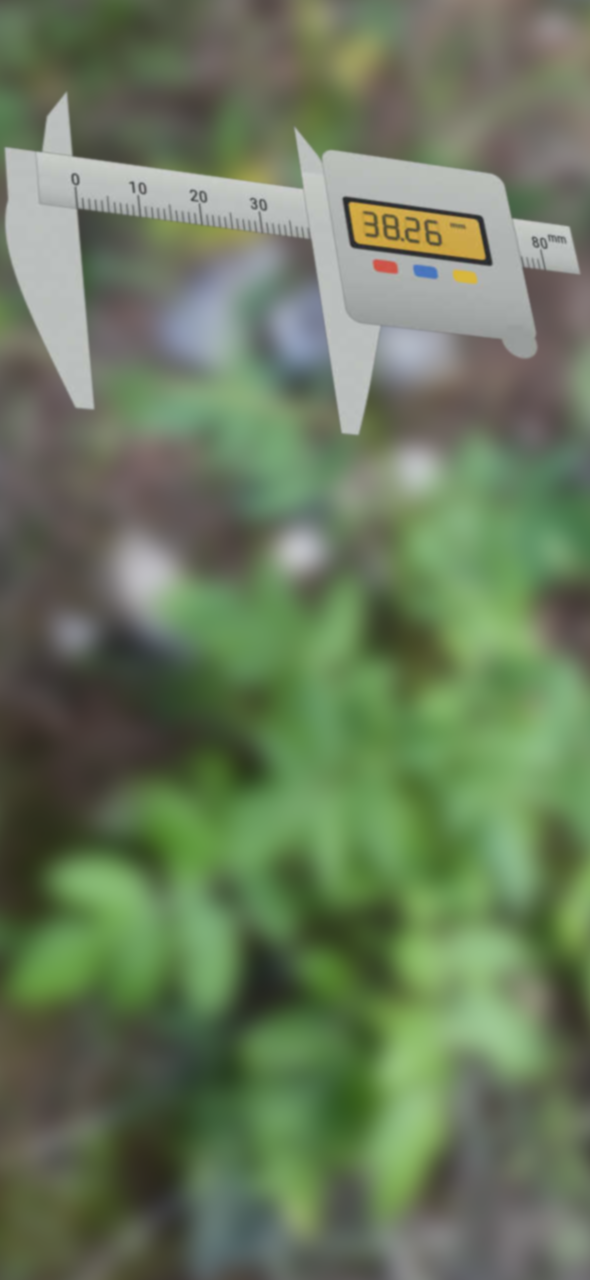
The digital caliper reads 38.26 mm
